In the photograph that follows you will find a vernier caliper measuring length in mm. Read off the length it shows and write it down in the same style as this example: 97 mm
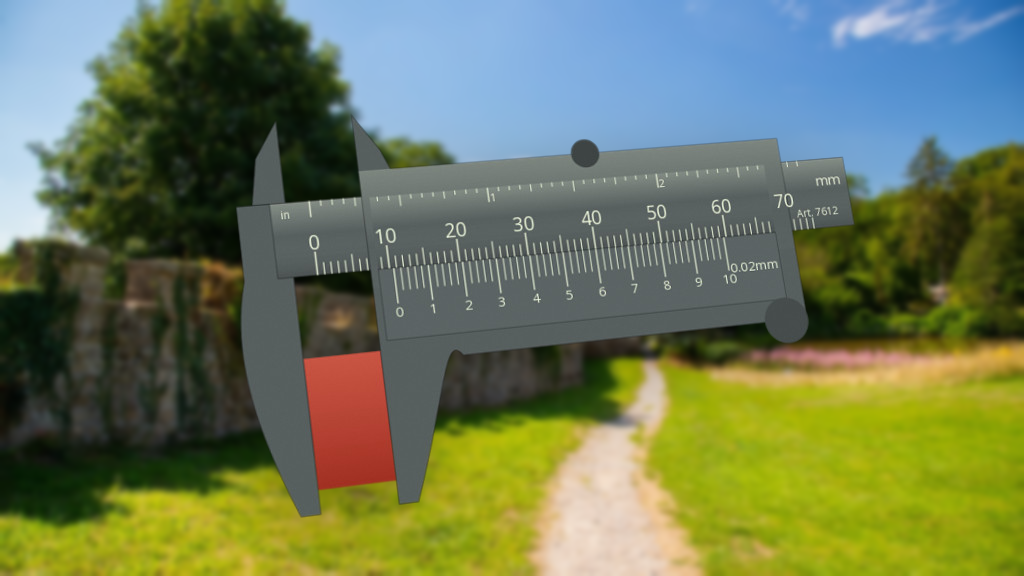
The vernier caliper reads 10.6 mm
